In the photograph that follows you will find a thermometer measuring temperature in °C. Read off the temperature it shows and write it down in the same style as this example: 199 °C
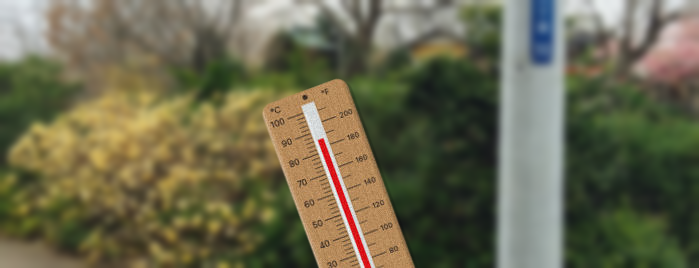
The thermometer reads 86 °C
